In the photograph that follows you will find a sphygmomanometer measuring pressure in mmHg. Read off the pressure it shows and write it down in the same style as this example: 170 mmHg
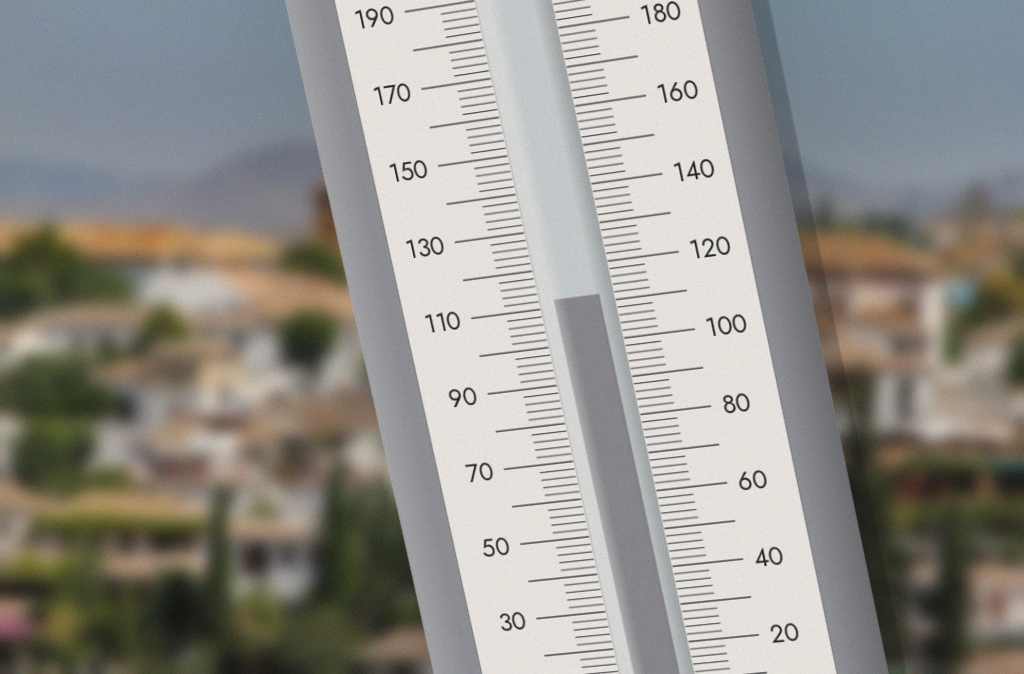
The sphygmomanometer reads 112 mmHg
